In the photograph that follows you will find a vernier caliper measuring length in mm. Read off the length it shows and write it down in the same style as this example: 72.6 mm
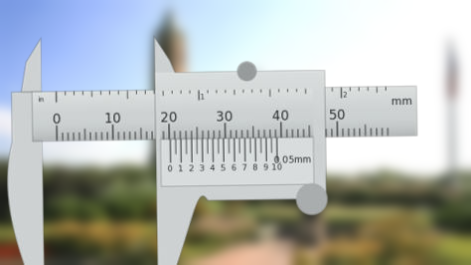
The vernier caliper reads 20.2 mm
